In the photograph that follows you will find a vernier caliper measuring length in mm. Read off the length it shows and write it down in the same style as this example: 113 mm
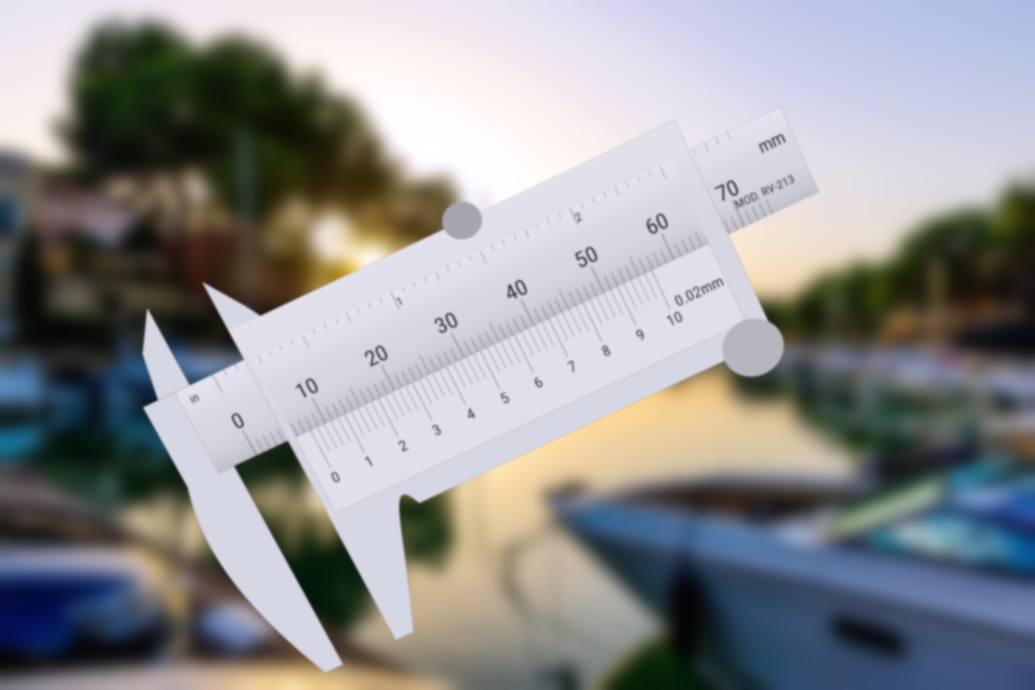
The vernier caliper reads 7.8 mm
